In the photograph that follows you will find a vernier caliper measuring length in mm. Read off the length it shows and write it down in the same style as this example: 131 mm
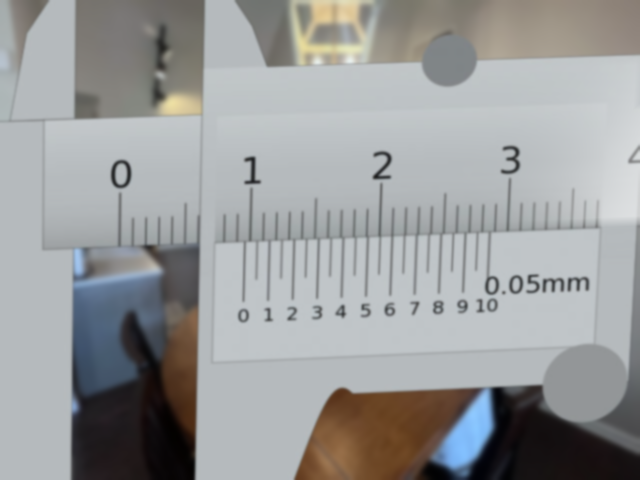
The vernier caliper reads 9.6 mm
